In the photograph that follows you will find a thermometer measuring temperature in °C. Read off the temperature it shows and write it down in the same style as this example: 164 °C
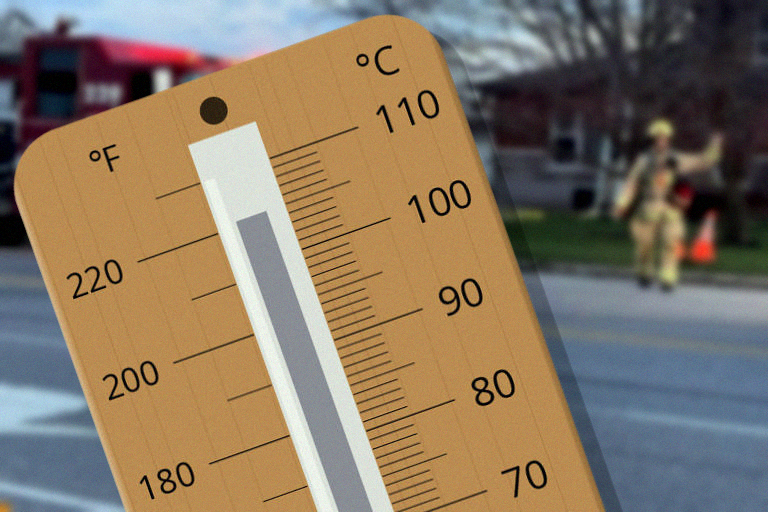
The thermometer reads 105 °C
